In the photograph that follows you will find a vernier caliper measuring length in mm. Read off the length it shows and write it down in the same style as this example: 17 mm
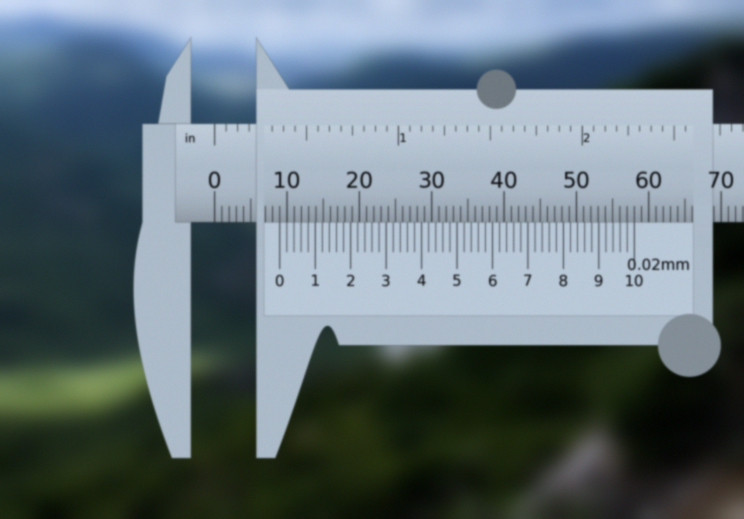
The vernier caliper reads 9.0 mm
